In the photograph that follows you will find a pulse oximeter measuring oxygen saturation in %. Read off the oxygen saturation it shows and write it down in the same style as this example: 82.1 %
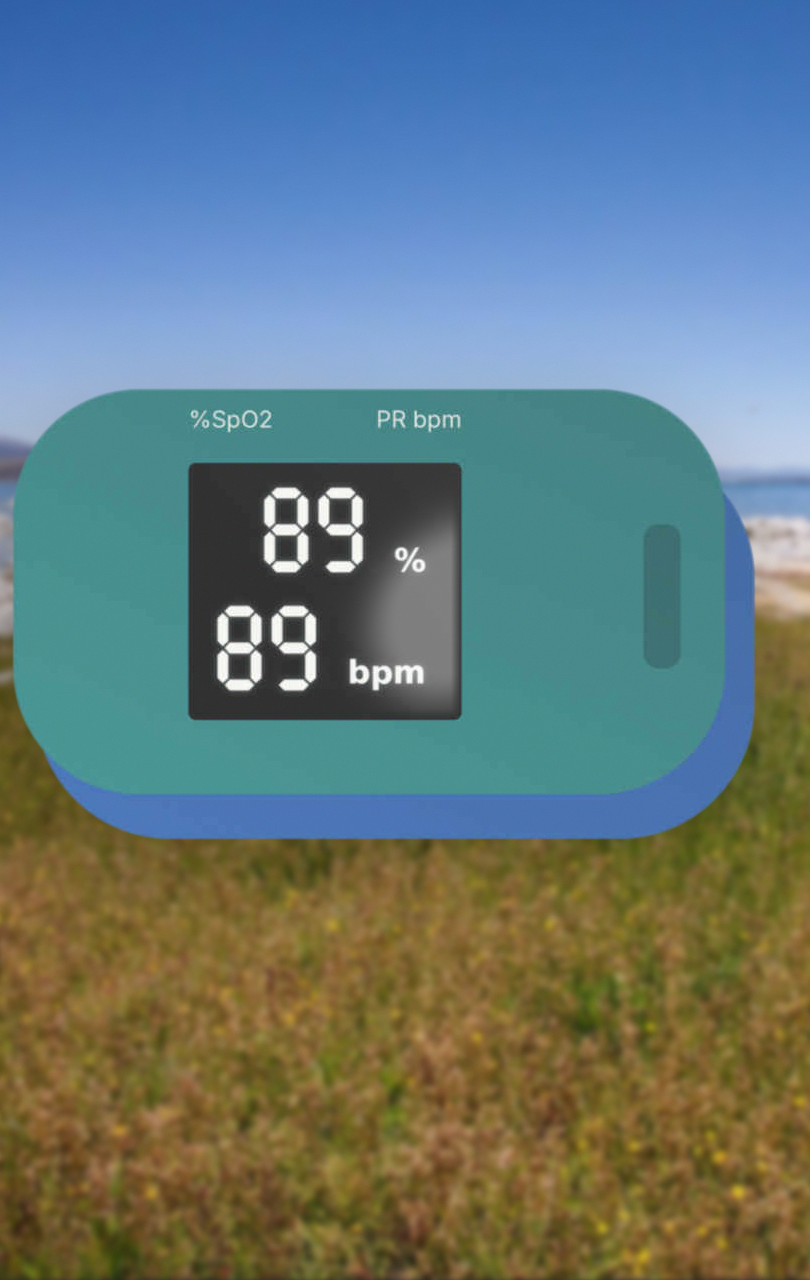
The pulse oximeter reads 89 %
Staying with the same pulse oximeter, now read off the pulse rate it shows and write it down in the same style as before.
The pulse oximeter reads 89 bpm
